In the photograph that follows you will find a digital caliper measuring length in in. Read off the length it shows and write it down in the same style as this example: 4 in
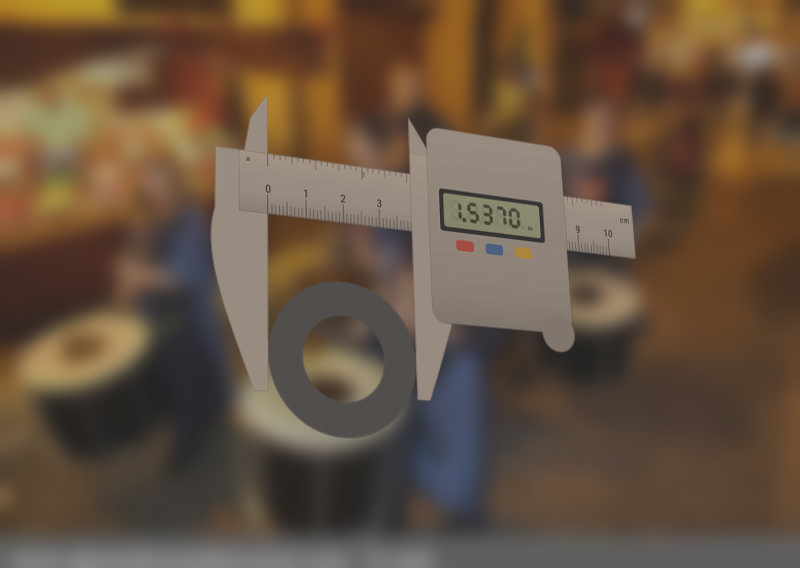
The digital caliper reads 1.5370 in
